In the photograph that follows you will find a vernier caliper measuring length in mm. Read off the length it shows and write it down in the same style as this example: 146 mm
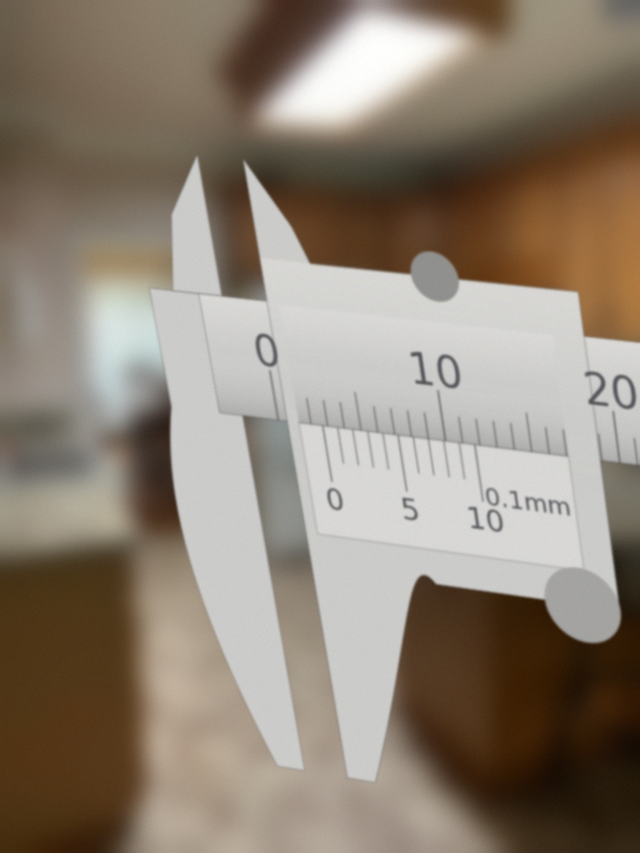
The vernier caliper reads 2.7 mm
